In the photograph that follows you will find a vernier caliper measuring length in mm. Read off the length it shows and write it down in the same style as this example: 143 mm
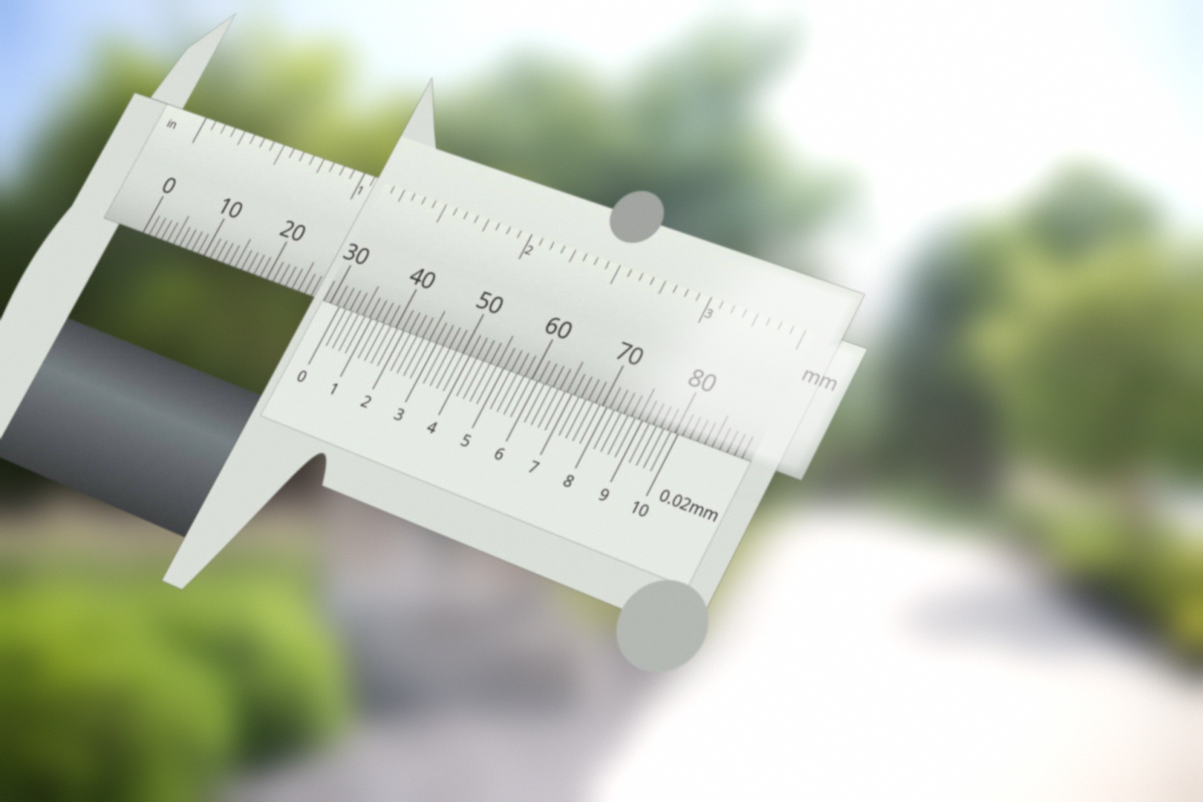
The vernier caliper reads 31.4 mm
